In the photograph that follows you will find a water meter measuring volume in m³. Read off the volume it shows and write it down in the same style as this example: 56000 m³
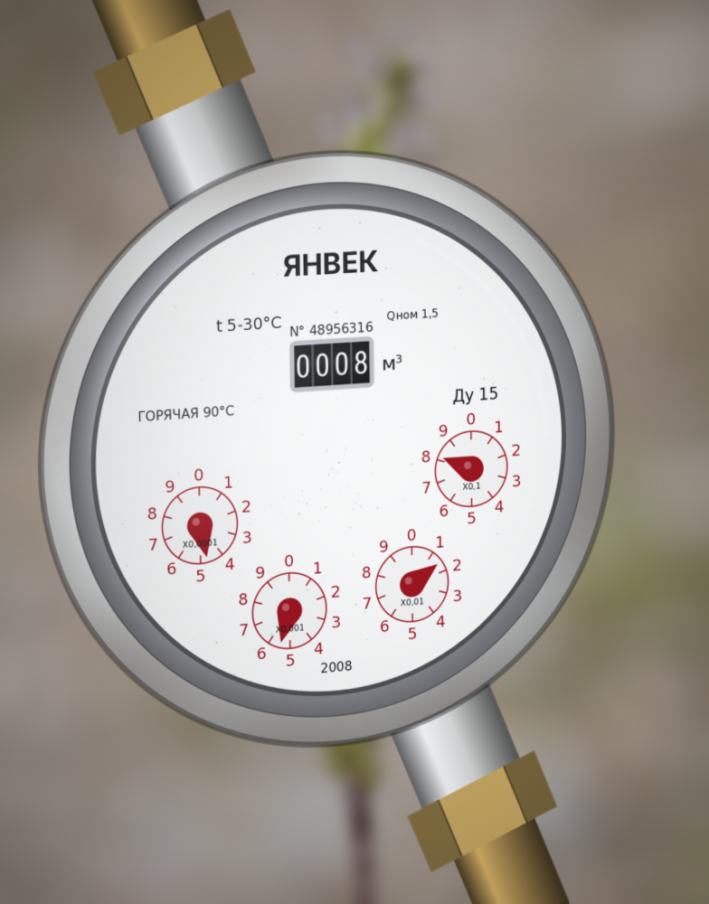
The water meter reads 8.8154 m³
